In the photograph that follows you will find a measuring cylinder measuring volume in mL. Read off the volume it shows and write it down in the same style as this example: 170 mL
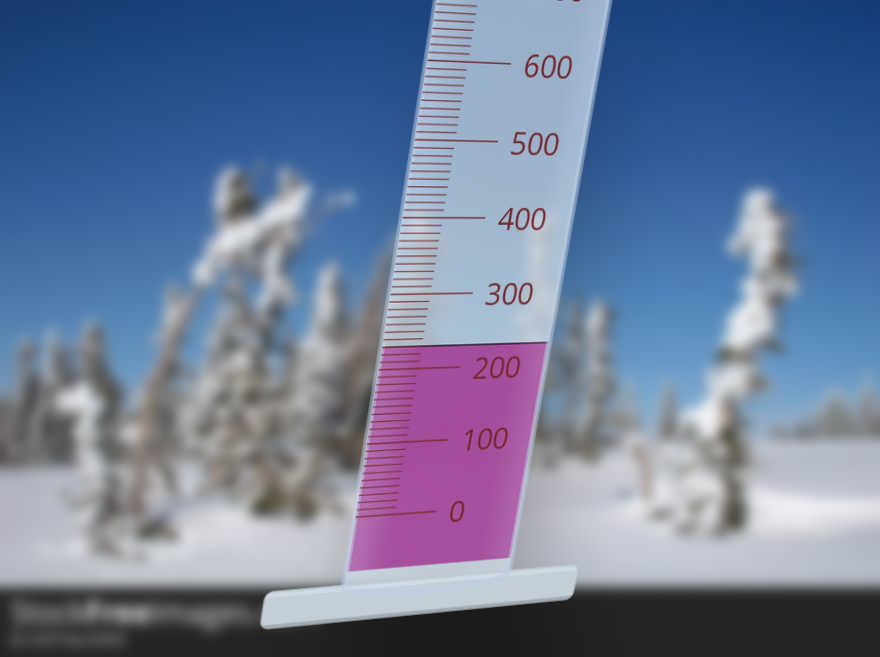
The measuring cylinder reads 230 mL
